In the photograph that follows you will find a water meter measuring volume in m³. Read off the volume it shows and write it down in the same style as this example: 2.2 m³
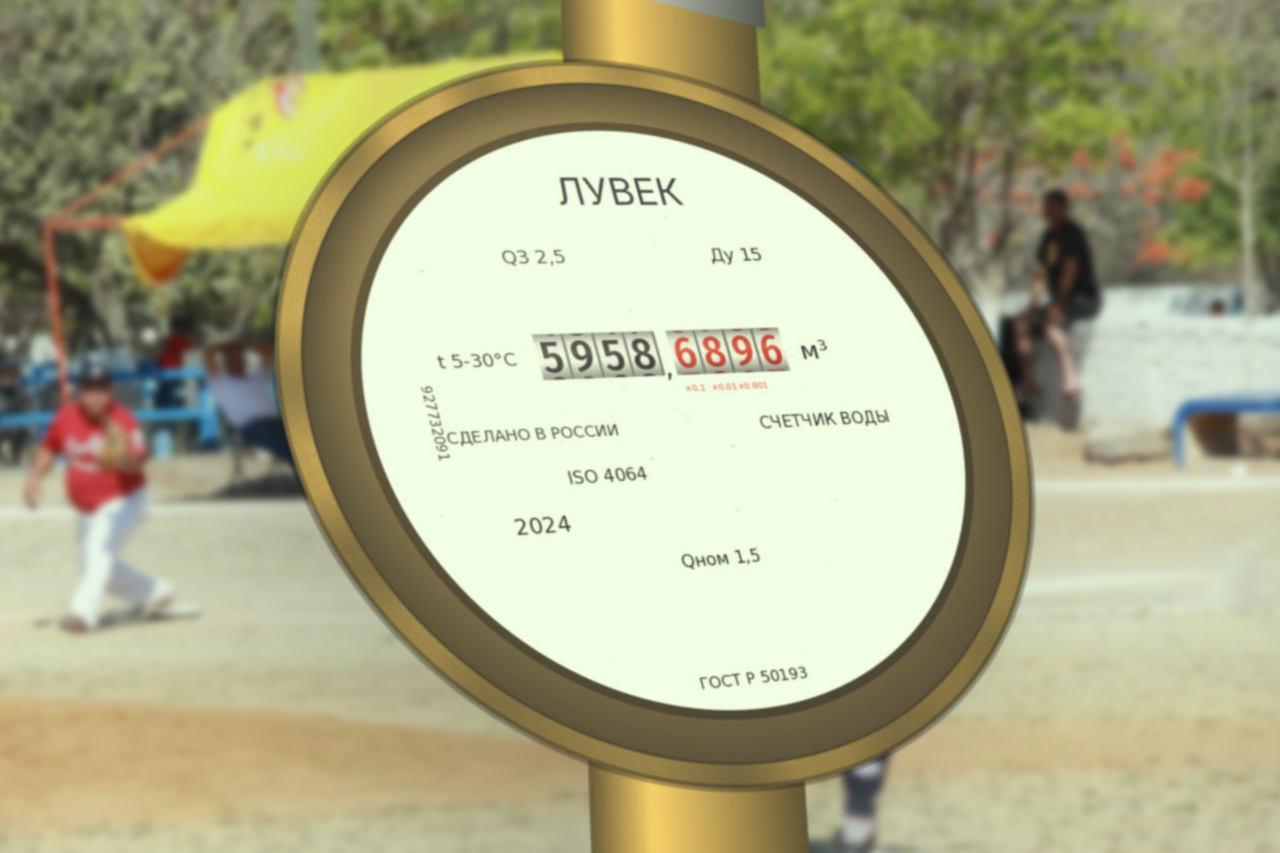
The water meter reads 5958.6896 m³
